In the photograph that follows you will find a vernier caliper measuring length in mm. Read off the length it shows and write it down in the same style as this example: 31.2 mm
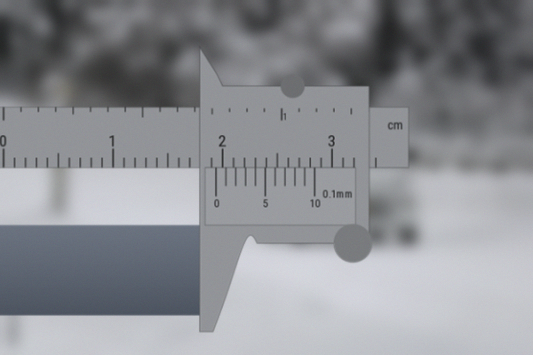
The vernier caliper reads 19.4 mm
